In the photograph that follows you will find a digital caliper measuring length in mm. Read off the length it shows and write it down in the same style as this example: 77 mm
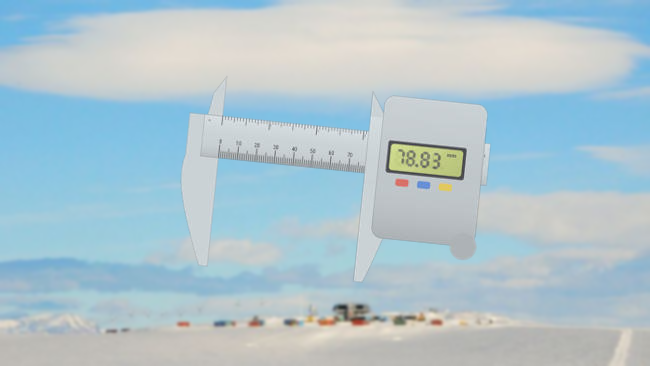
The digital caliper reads 78.83 mm
